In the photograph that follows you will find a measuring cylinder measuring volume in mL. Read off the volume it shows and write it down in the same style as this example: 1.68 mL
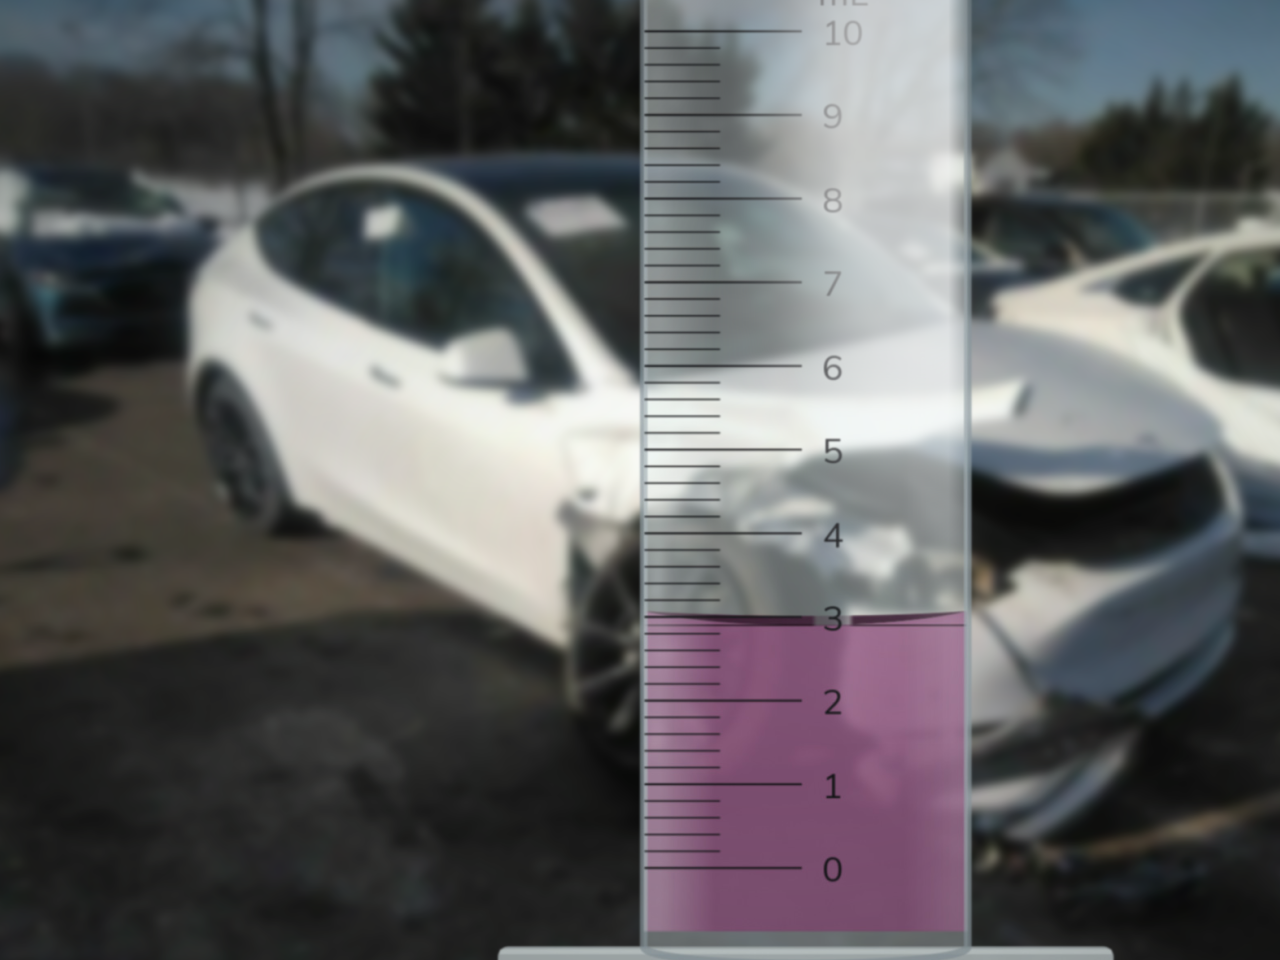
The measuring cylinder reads 2.9 mL
